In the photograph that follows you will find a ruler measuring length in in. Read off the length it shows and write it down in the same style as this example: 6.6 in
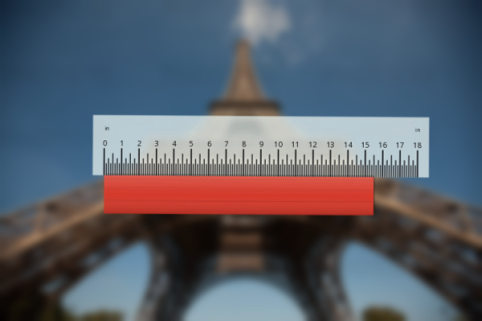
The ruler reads 15.5 in
